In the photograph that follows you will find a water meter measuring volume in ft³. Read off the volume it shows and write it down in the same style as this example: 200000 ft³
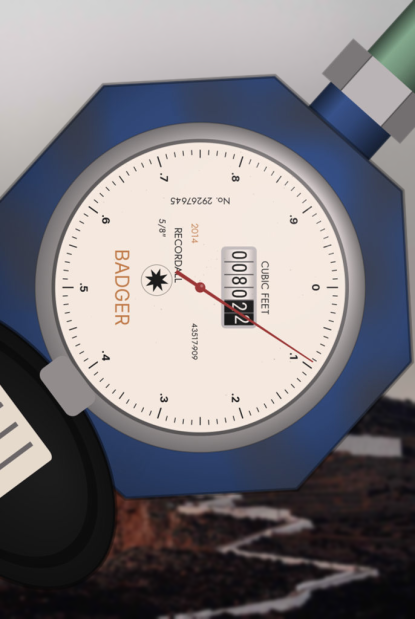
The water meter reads 8022.09 ft³
